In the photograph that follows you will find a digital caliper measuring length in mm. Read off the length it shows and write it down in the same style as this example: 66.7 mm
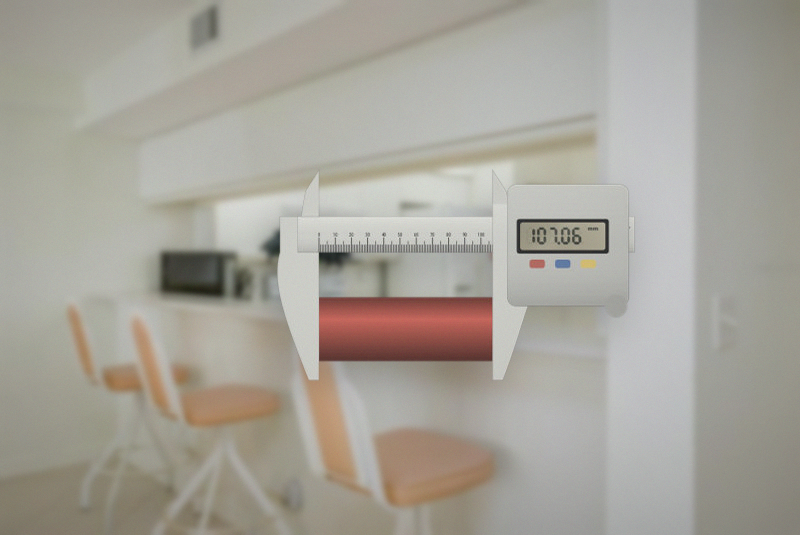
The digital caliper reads 107.06 mm
